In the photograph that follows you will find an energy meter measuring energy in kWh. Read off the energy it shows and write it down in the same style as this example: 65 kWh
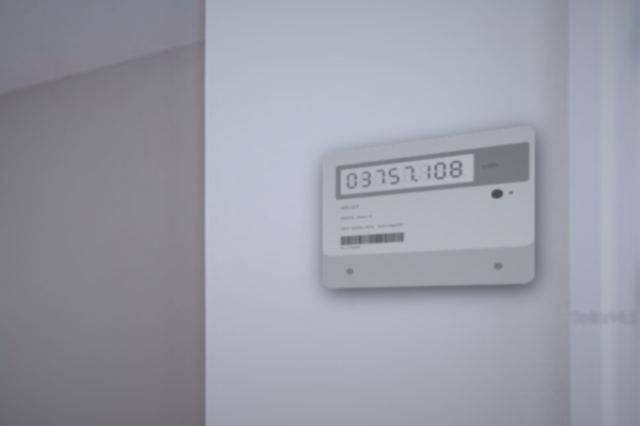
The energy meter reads 3757.108 kWh
